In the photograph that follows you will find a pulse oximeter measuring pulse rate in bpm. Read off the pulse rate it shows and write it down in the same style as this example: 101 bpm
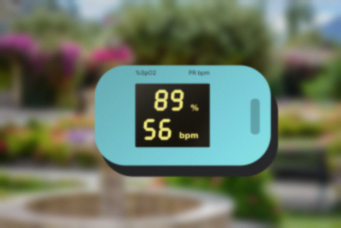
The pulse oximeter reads 56 bpm
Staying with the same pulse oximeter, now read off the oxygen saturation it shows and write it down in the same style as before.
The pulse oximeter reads 89 %
